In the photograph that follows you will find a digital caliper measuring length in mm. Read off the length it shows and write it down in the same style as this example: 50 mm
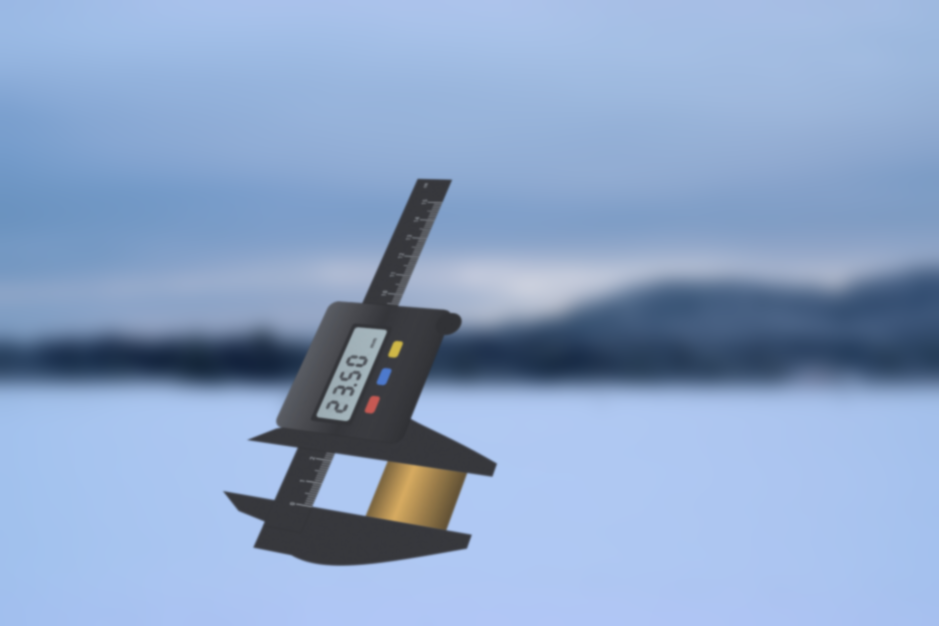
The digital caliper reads 23.50 mm
